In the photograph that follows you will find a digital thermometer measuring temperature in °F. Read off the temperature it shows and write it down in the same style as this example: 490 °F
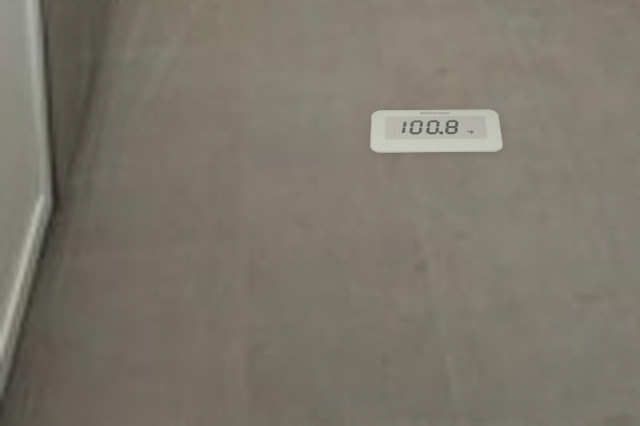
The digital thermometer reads 100.8 °F
